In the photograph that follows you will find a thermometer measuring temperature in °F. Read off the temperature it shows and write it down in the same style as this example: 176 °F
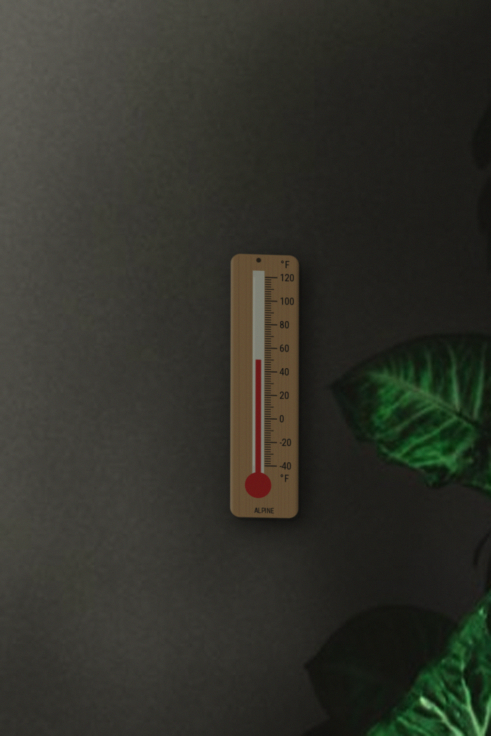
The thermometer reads 50 °F
